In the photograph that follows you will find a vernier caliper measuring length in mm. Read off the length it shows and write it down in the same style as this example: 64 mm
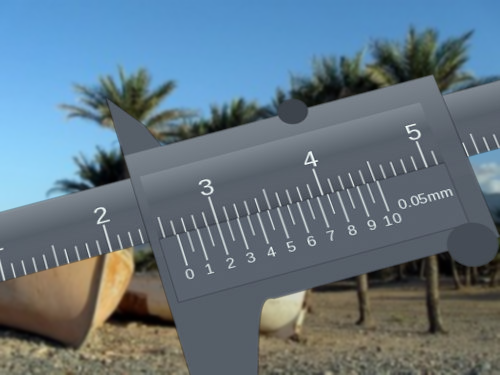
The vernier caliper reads 26.2 mm
